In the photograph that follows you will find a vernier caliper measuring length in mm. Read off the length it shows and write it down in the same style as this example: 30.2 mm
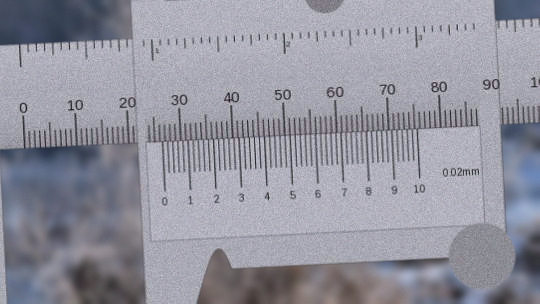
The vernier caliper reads 26.5 mm
